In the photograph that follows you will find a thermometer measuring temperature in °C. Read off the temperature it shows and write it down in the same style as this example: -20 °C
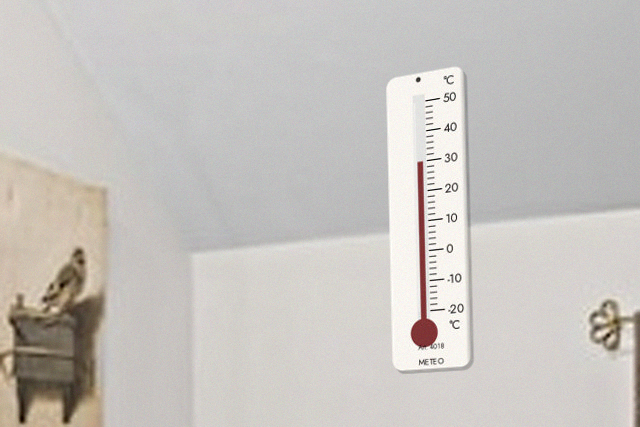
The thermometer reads 30 °C
